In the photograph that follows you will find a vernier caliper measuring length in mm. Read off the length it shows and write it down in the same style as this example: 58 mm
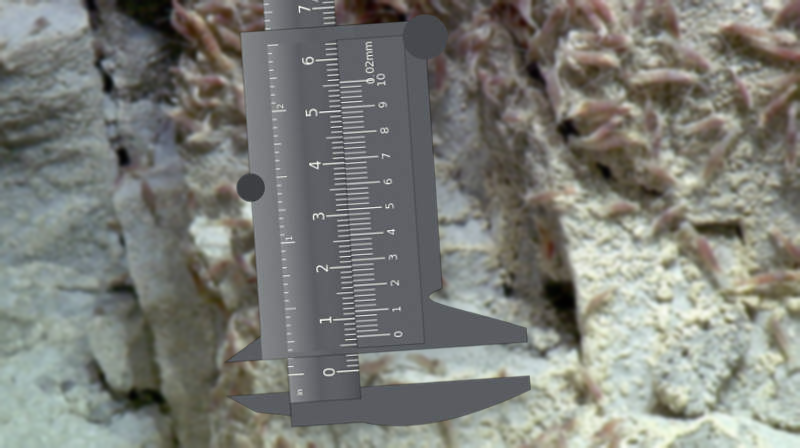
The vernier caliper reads 6.5 mm
